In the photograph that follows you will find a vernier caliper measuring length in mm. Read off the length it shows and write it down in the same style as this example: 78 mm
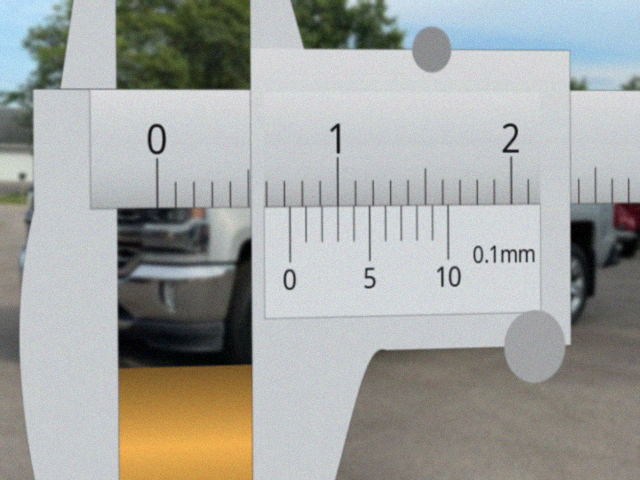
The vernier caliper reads 7.3 mm
